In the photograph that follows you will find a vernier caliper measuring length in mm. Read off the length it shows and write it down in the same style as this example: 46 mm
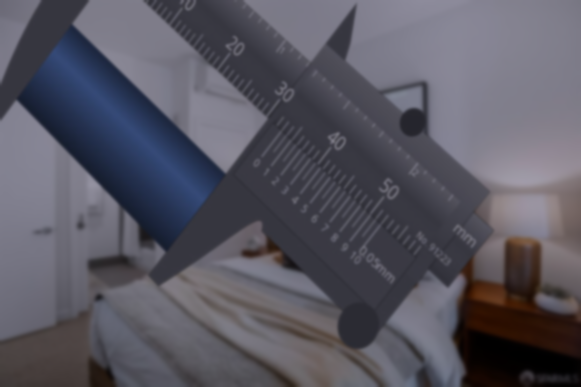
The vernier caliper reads 33.0 mm
